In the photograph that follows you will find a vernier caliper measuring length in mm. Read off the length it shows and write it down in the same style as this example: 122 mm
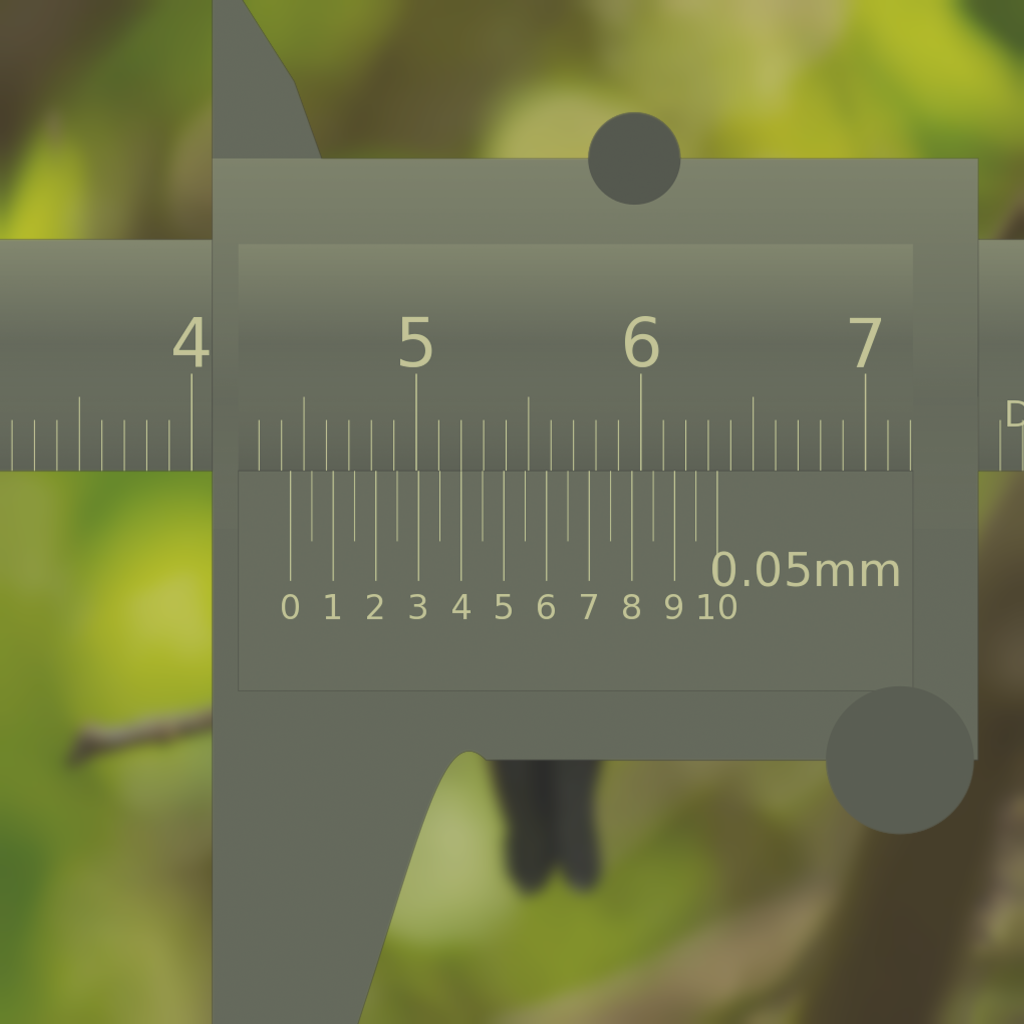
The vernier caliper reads 44.4 mm
